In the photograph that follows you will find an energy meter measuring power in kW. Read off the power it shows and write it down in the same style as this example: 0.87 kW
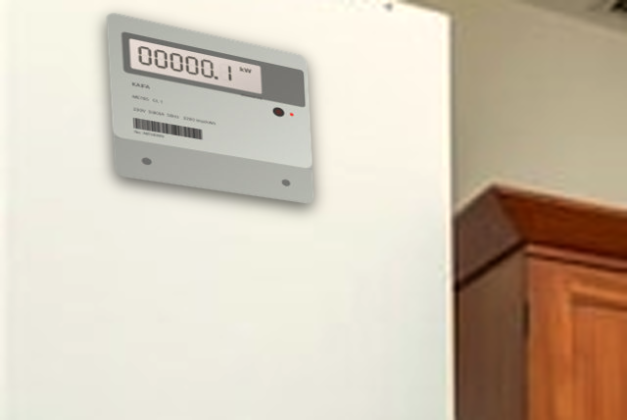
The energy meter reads 0.1 kW
